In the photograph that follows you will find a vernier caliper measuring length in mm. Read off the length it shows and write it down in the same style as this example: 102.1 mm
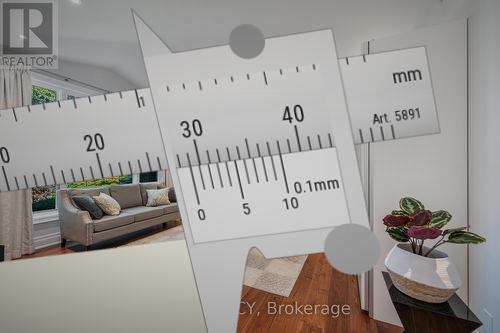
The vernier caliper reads 29.0 mm
